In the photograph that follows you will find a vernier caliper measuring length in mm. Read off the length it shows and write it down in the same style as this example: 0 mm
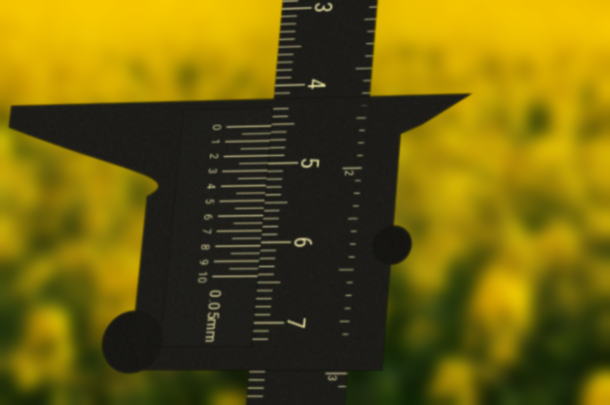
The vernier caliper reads 45.2 mm
